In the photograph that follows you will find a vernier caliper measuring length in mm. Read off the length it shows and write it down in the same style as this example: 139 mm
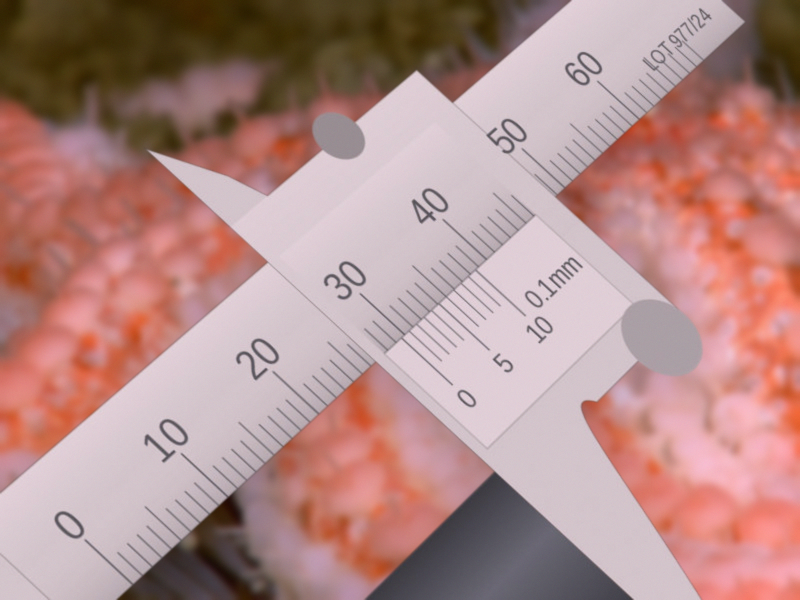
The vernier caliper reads 29.6 mm
